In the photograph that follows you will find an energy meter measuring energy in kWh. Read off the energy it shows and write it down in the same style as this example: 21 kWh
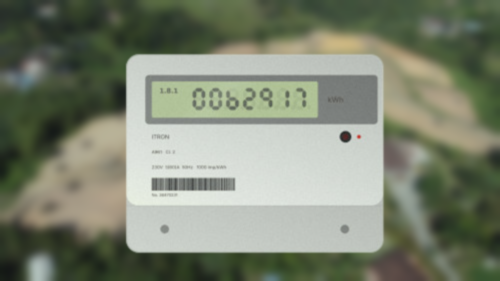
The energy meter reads 62917 kWh
